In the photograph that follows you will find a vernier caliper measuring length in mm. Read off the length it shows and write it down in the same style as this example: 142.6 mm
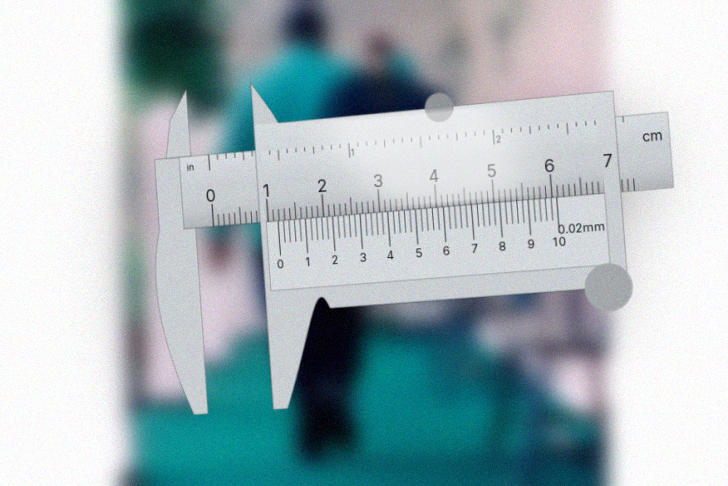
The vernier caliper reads 11.8 mm
